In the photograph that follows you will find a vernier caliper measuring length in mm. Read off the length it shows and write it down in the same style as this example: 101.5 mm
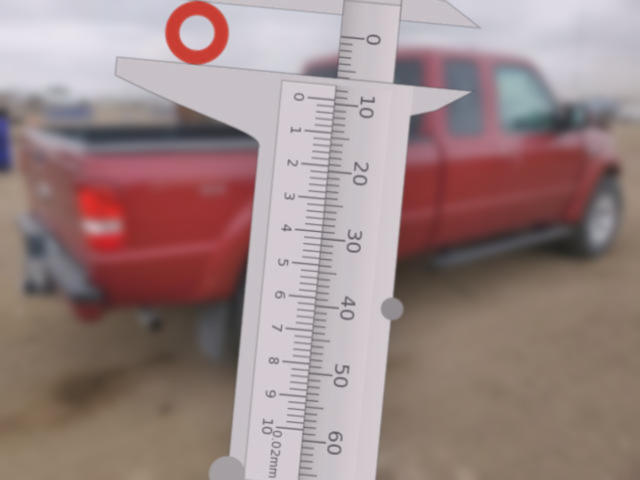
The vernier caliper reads 9.4 mm
